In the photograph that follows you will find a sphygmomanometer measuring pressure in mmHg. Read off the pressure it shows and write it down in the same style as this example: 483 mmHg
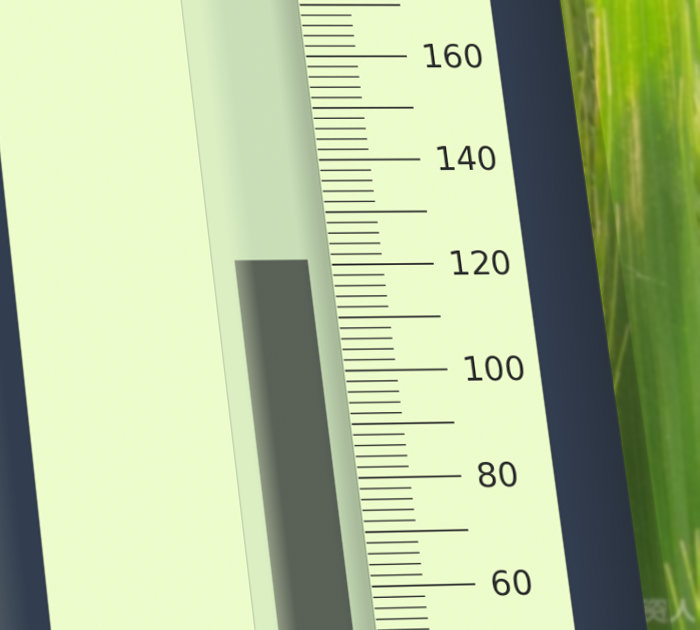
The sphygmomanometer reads 121 mmHg
